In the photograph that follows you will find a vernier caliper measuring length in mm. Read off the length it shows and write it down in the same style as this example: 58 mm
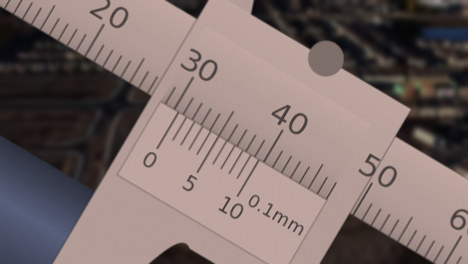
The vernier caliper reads 30.5 mm
